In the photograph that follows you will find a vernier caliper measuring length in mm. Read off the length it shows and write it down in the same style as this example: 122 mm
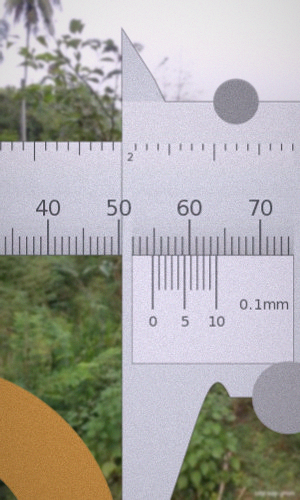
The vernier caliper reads 54.8 mm
